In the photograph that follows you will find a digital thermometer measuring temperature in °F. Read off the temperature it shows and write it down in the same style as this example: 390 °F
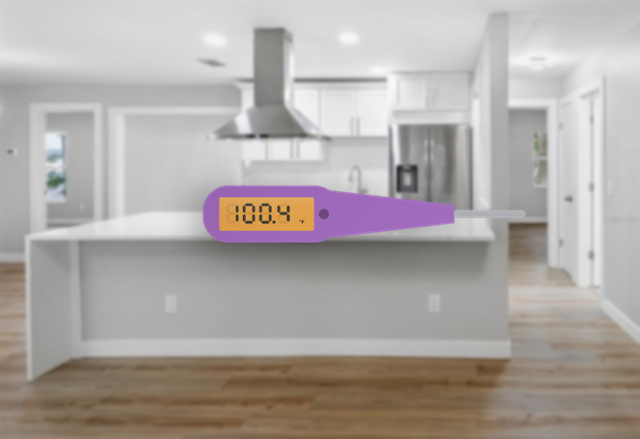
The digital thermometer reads 100.4 °F
